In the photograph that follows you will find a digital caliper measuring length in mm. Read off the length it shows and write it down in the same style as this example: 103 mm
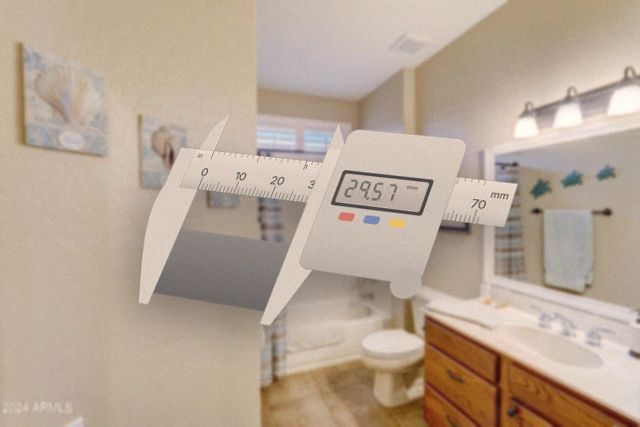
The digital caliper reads 29.57 mm
